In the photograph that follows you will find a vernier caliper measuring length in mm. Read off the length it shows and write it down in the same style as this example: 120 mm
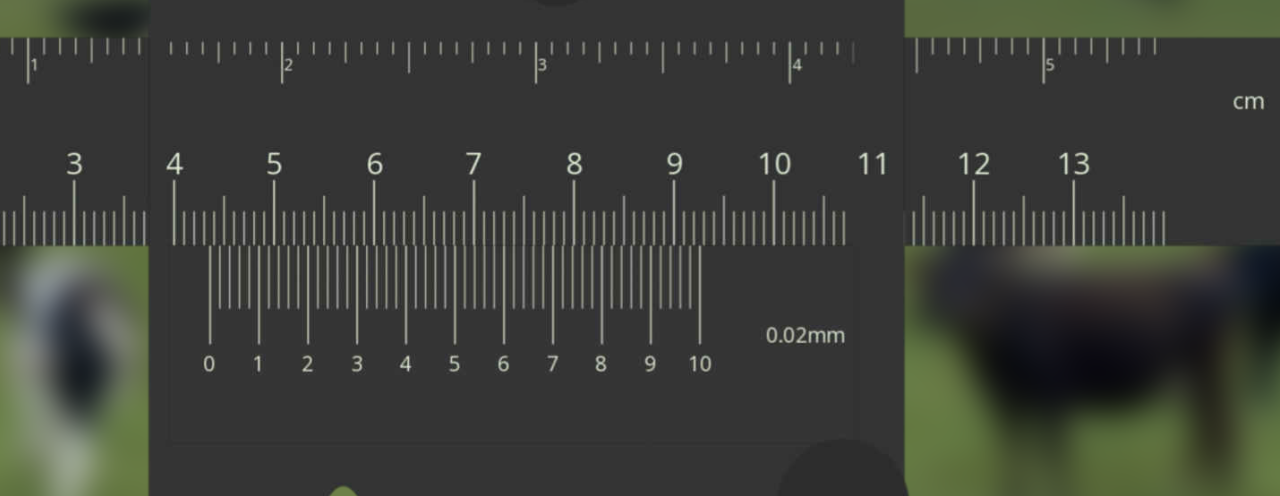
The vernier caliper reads 43.6 mm
